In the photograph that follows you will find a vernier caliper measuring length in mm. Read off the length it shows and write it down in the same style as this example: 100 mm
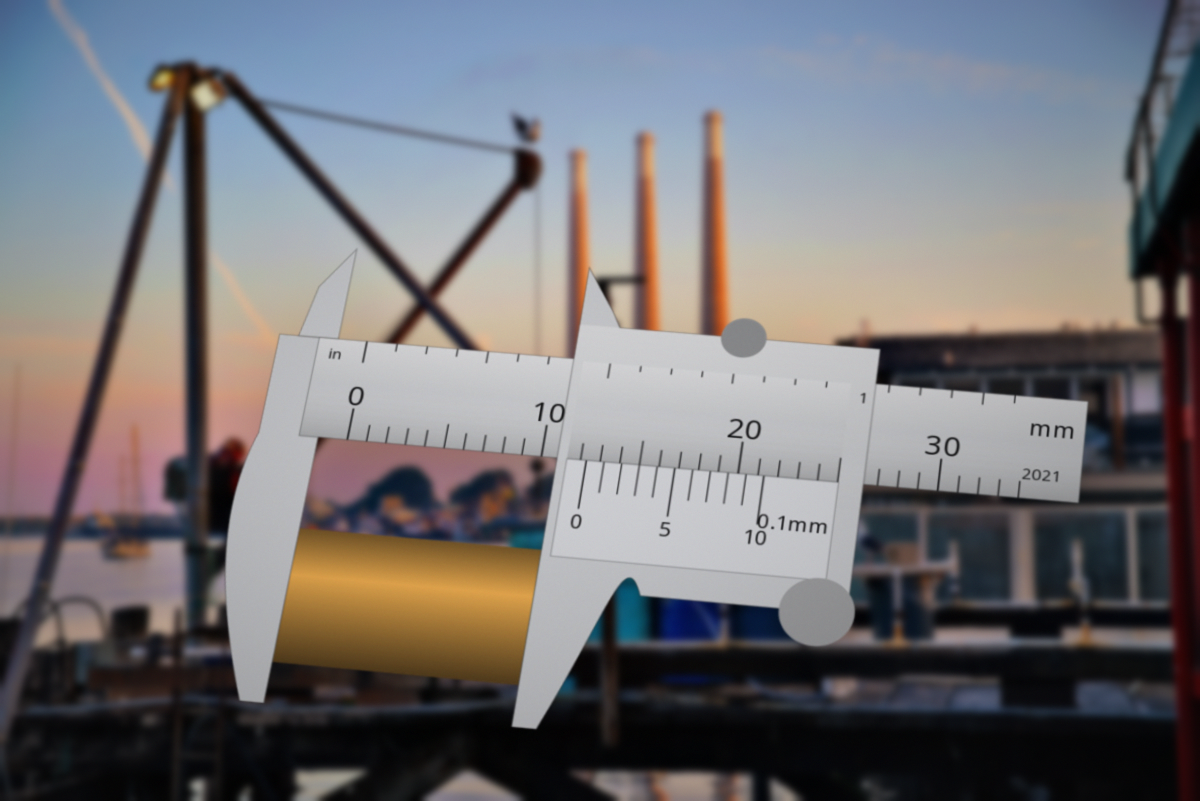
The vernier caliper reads 12.3 mm
